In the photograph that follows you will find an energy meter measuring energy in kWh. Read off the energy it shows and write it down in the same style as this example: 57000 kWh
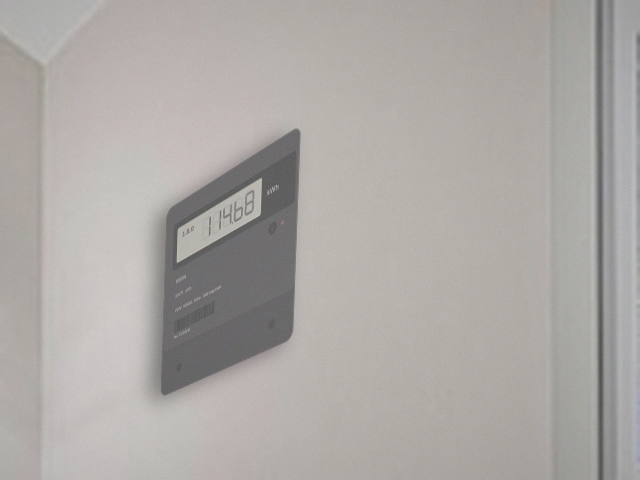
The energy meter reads 114.68 kWh
